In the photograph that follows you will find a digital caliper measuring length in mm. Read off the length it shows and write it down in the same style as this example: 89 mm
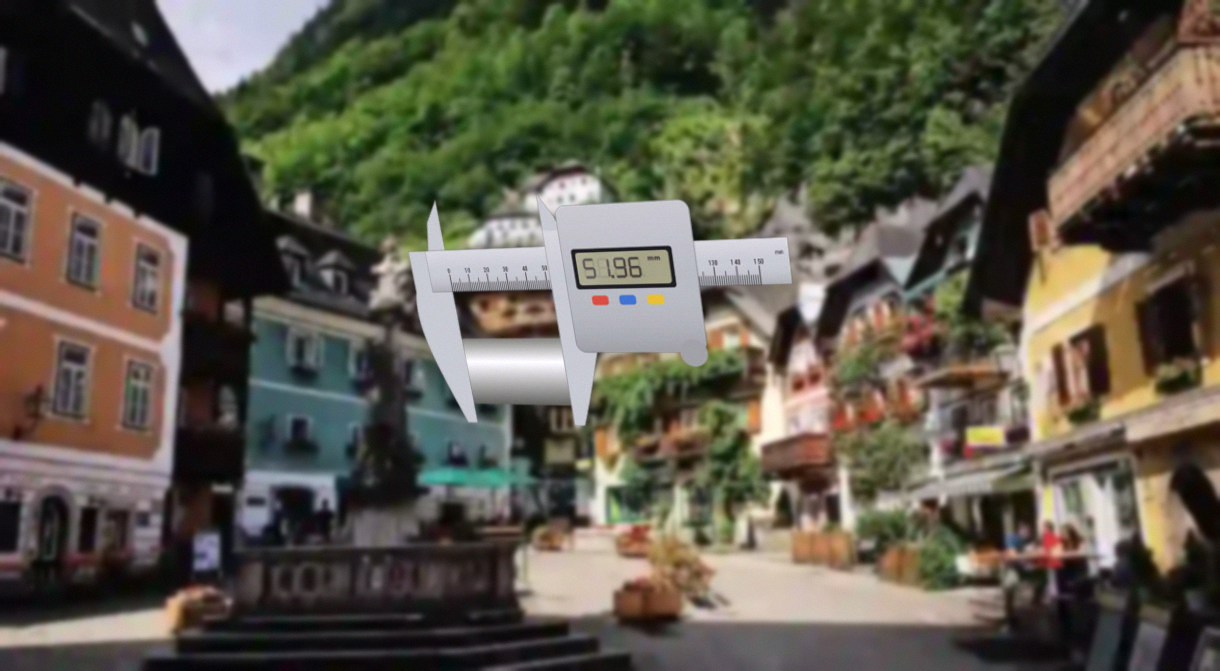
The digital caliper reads 51.96 mm
